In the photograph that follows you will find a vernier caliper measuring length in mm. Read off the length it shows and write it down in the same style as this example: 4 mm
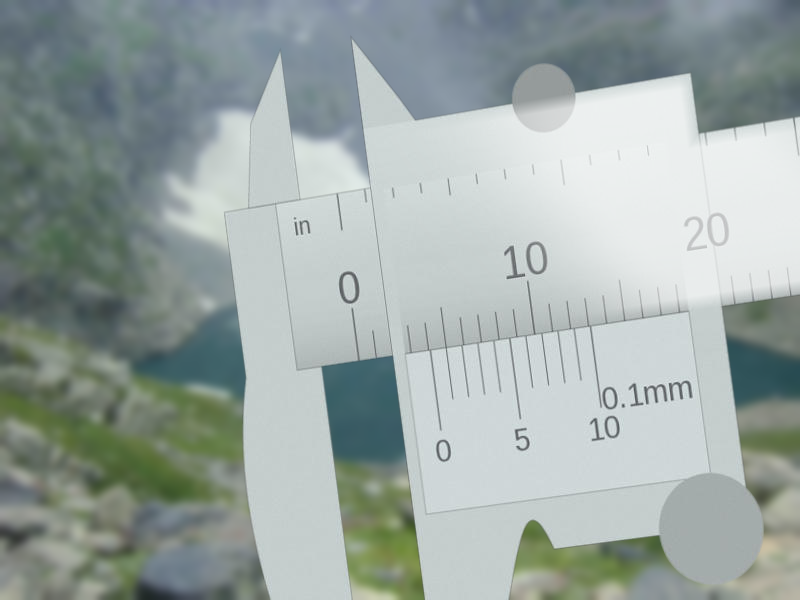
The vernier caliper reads 4.1 mm
